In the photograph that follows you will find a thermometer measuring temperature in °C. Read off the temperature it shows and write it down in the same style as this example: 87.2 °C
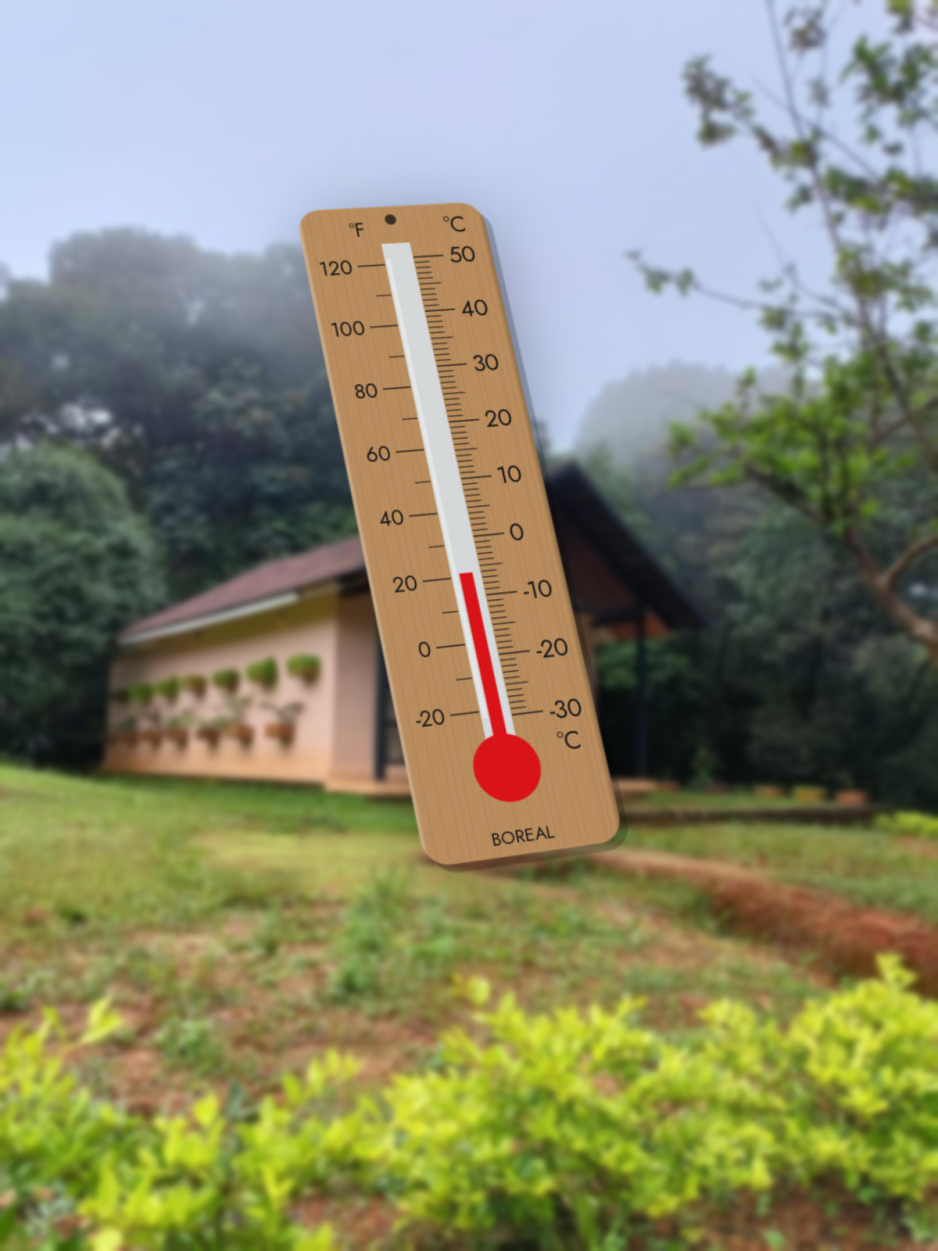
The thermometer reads -6 °C
